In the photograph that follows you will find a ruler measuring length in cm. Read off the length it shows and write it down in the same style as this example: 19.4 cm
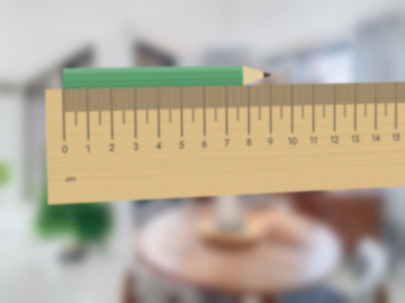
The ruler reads 9 cm
